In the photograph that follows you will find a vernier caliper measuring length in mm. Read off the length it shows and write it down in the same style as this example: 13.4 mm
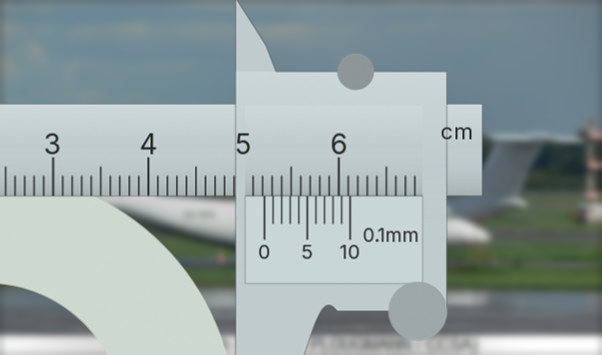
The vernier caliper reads 52.2 mm
